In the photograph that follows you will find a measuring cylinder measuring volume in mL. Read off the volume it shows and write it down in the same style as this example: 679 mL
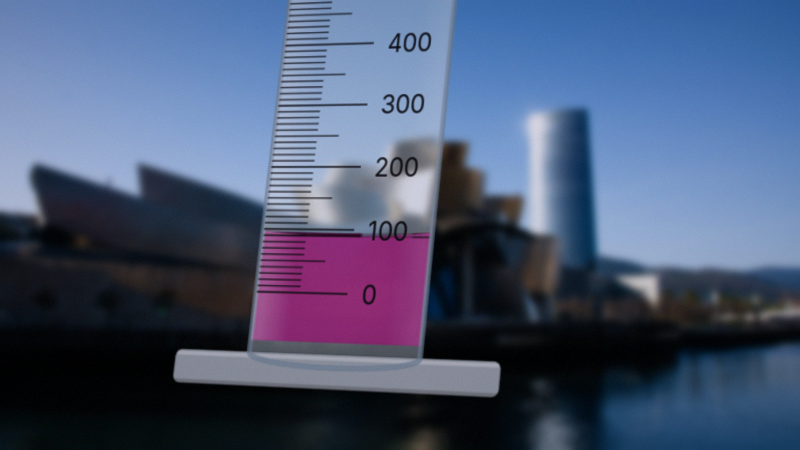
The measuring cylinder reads 90 mL
